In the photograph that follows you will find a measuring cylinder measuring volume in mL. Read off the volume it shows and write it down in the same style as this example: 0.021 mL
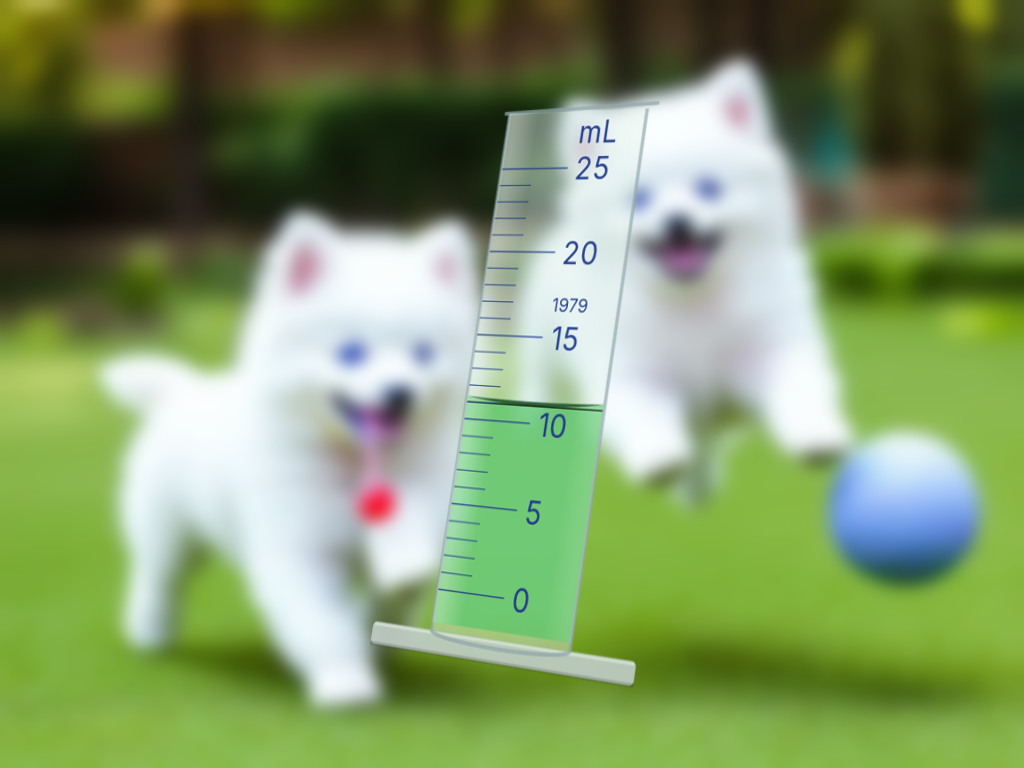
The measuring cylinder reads 11 mL
